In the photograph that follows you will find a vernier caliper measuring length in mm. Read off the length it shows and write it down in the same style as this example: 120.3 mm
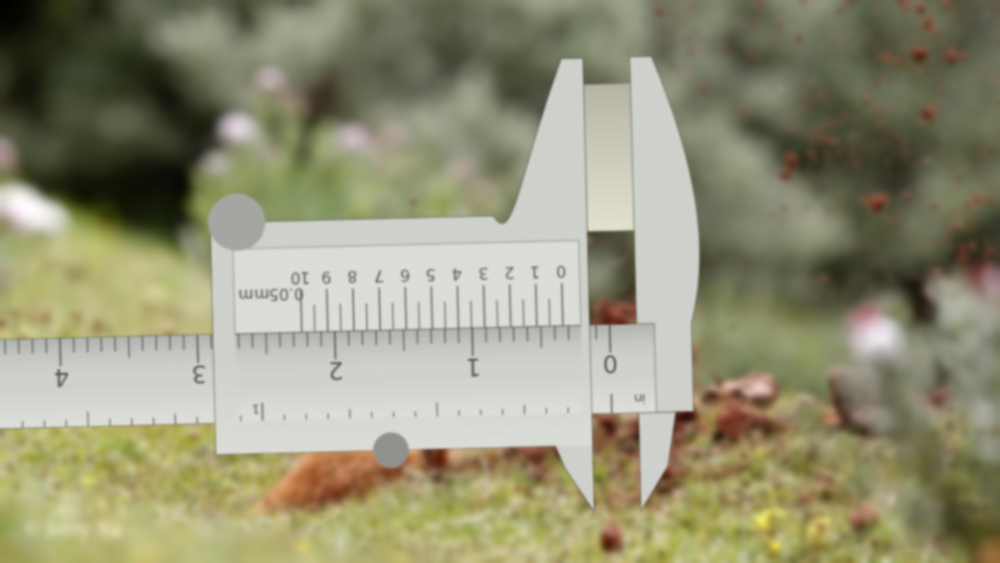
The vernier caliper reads 3.4 mm
